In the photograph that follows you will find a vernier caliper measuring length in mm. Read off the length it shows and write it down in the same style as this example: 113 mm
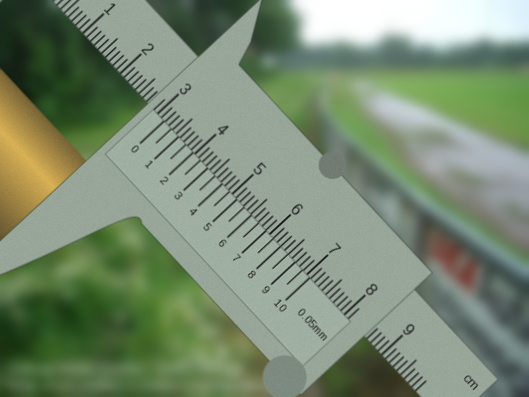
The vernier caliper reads 31.8 mm
